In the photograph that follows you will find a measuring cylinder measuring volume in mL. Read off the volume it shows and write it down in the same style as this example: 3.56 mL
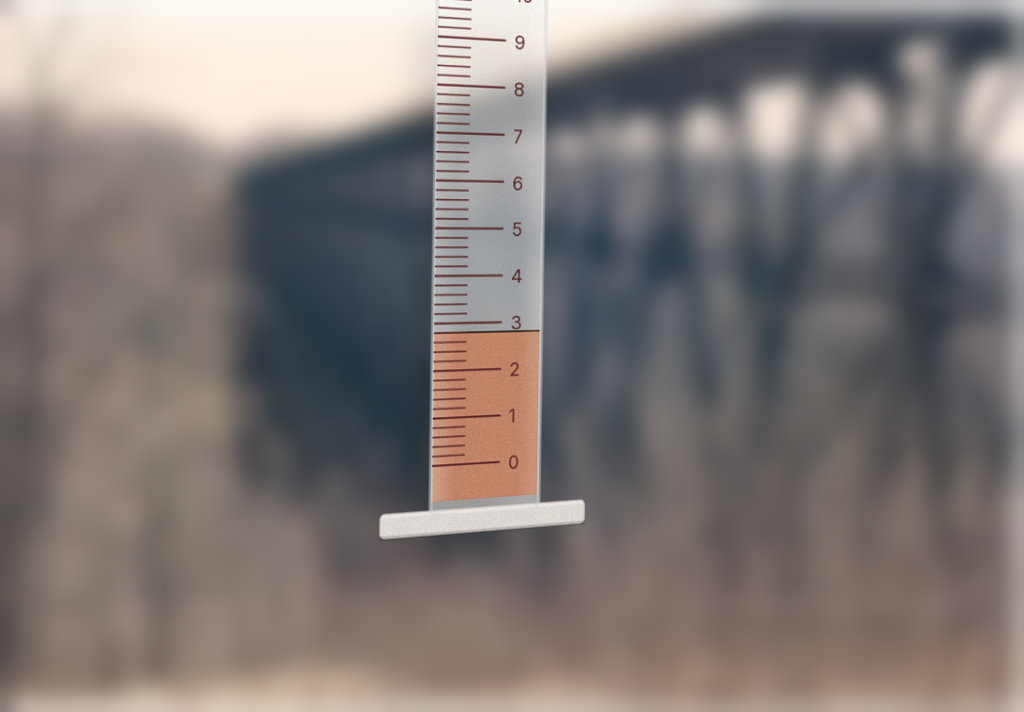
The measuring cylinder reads 2.8 mL
